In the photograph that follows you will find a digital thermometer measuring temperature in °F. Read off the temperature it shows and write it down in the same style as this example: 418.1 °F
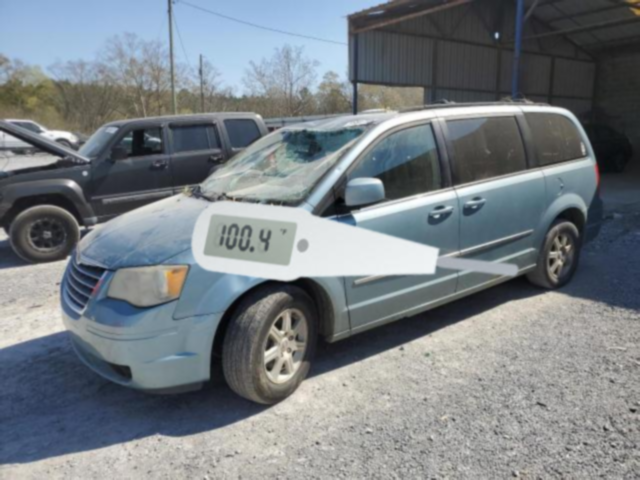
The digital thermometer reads 100.4 °F
